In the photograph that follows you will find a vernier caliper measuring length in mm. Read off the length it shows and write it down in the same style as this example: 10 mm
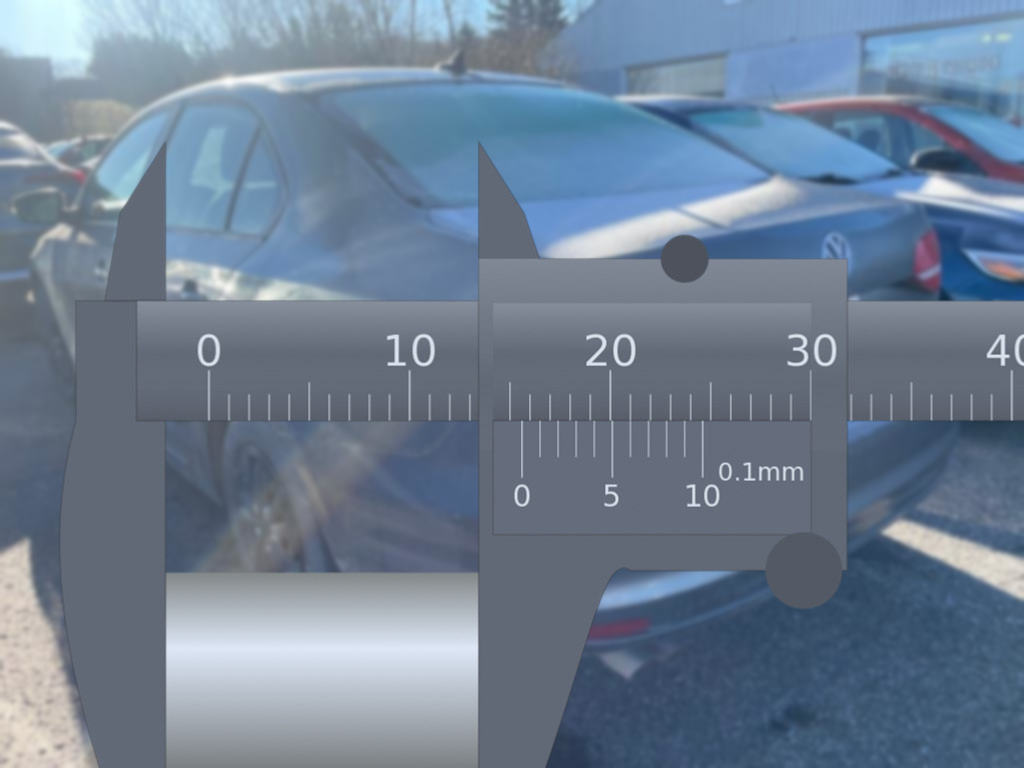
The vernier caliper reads 15.6 mm
